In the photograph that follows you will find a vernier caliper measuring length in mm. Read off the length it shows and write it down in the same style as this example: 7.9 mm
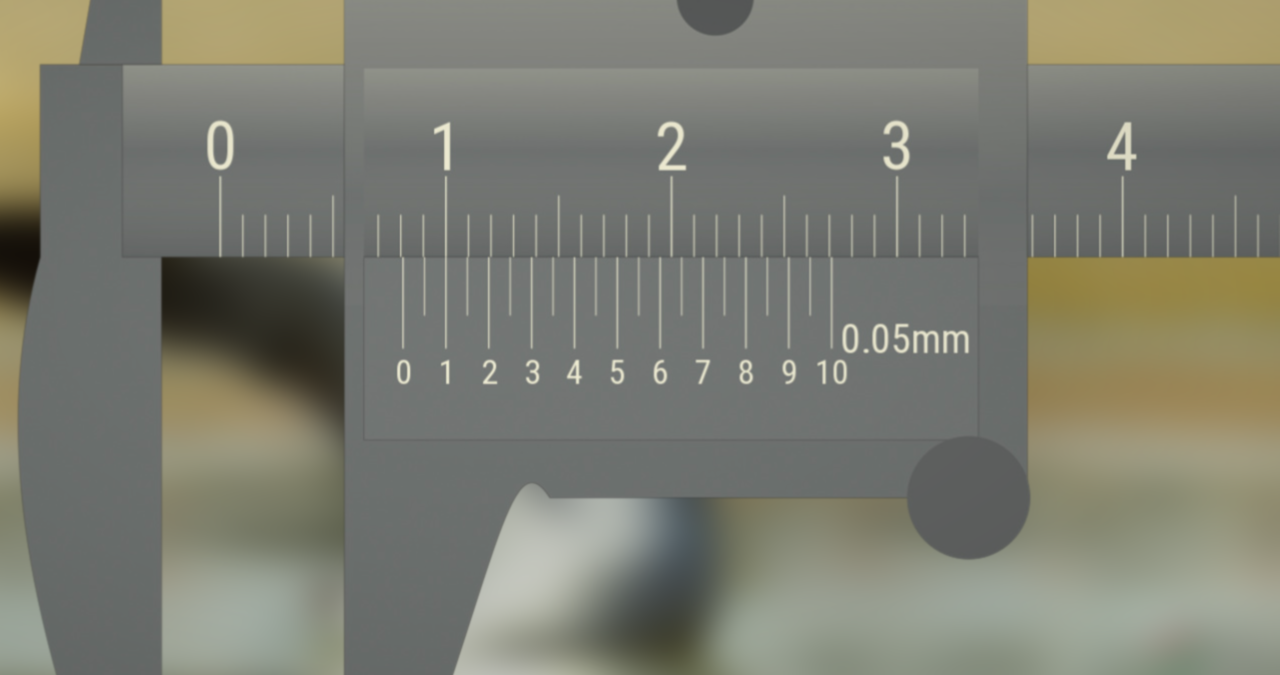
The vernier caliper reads 8.1 mm
